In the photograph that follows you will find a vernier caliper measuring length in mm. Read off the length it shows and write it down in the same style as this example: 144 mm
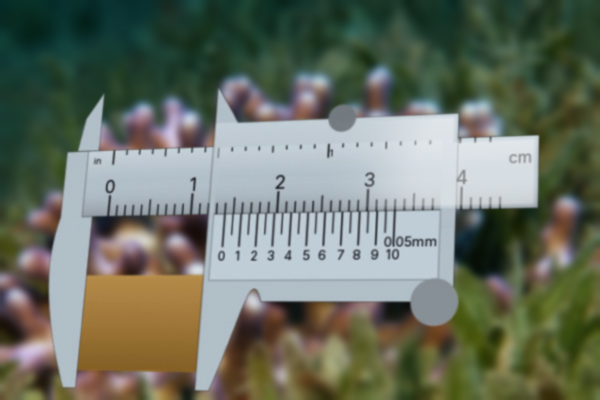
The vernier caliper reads 14.0 mm
